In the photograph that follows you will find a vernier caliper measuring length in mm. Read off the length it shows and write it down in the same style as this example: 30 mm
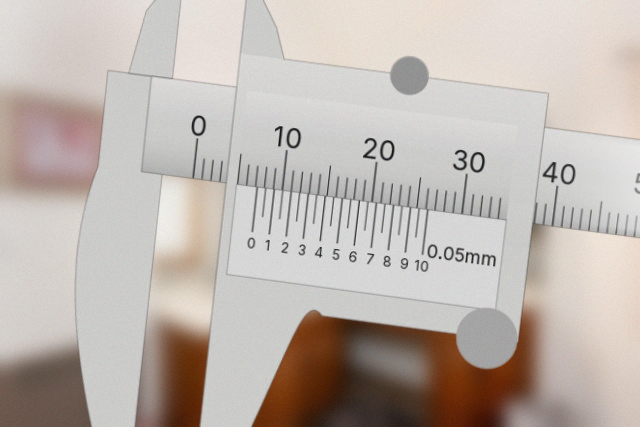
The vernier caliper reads 7.2 mm
